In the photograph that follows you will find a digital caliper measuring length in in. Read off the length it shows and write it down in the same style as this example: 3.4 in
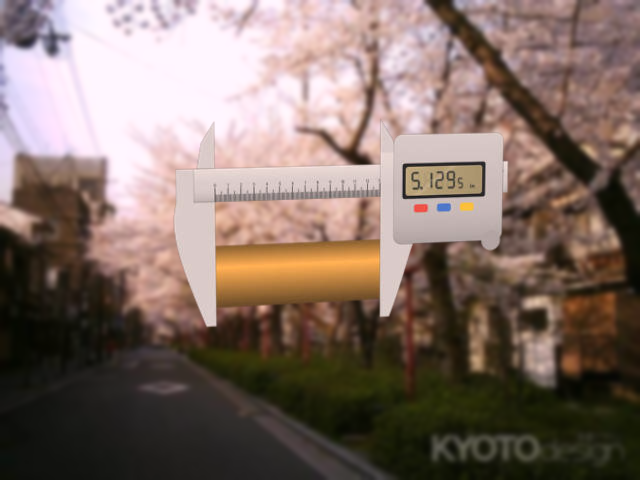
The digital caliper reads 5.1295 in
